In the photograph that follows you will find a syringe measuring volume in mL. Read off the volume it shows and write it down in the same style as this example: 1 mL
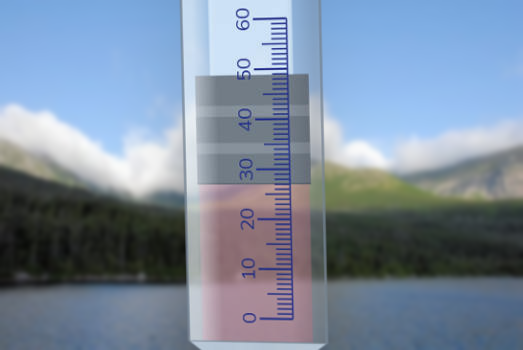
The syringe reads 27 mL
